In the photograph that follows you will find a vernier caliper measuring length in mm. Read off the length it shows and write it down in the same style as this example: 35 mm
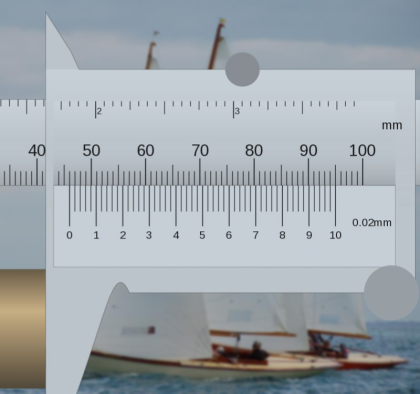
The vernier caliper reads 46.0 mm
